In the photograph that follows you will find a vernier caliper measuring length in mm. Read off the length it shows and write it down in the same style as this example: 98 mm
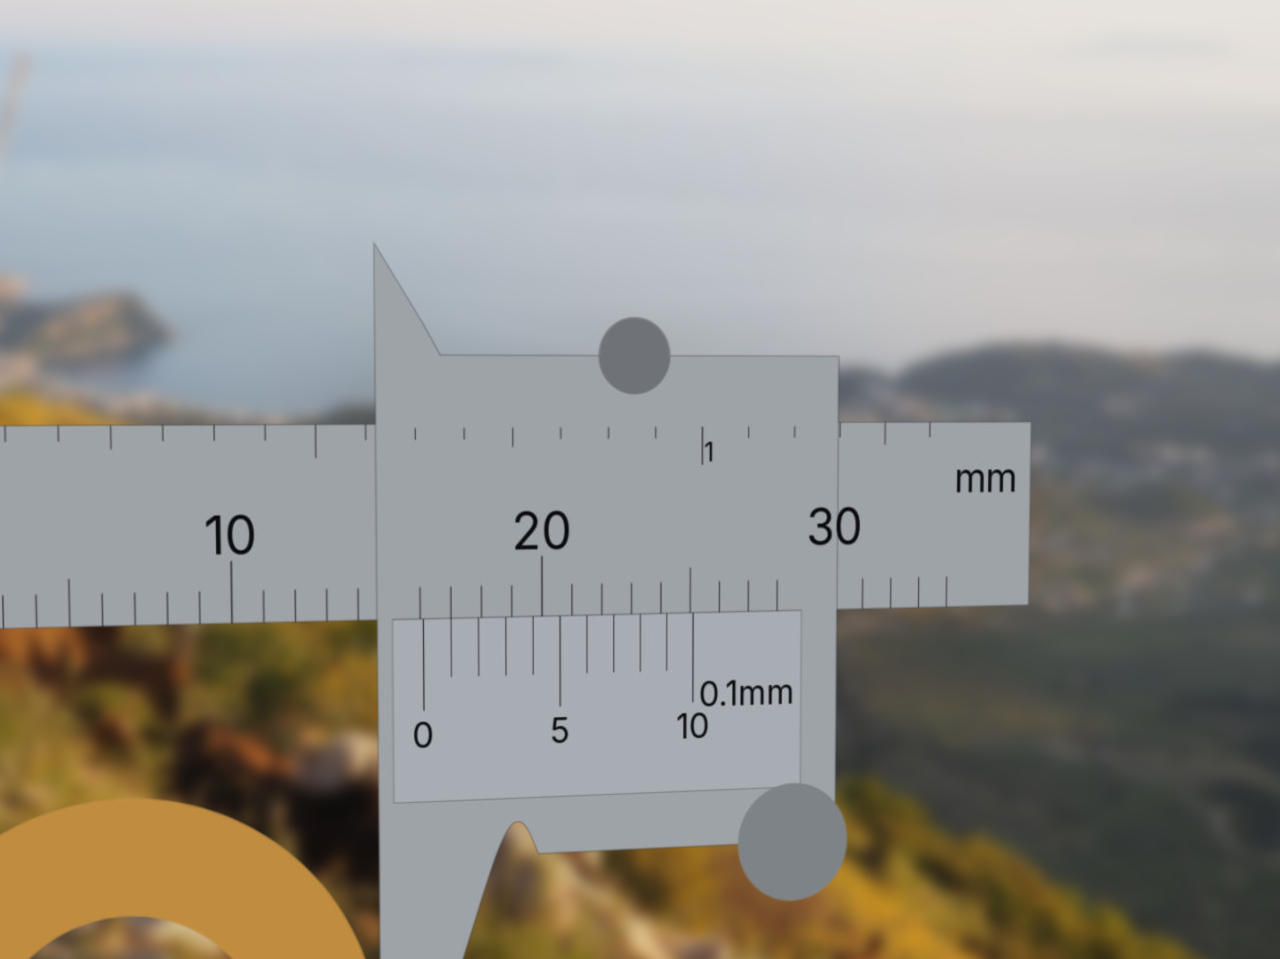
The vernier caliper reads 16.1 mm
